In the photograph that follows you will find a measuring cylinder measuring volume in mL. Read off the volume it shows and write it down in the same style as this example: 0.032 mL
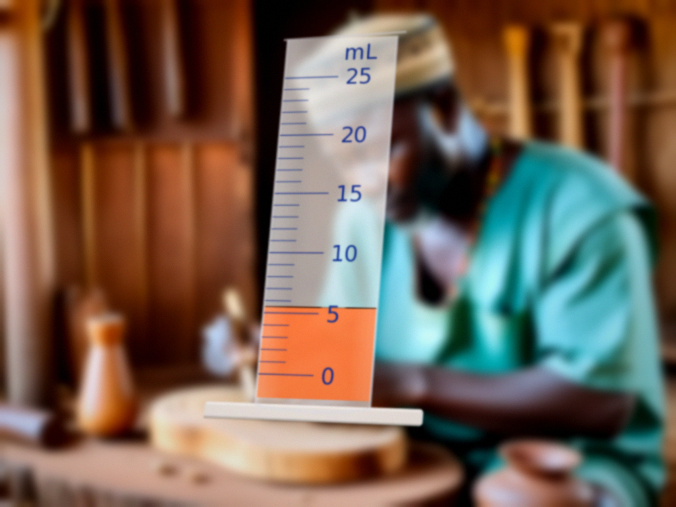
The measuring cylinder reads 5.5 mL
